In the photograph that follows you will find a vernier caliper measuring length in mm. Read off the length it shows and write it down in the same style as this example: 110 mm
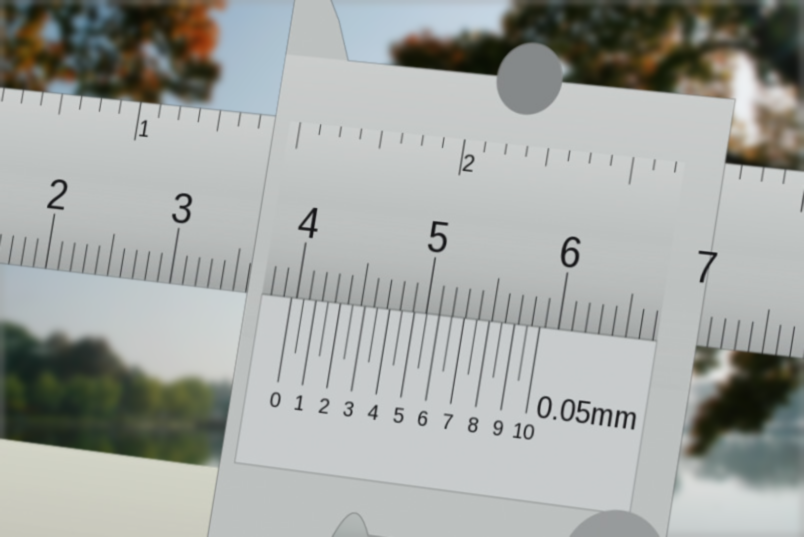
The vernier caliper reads 39.6 mm
